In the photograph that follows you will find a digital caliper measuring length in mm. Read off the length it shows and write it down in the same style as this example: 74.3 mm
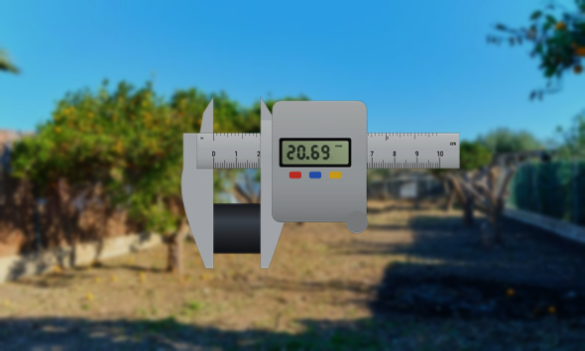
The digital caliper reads 20.69 mm
